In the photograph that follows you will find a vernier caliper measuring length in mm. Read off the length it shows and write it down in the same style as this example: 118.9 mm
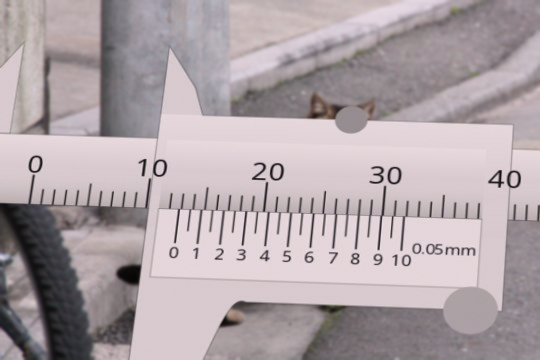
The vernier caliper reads 12.8 mm
